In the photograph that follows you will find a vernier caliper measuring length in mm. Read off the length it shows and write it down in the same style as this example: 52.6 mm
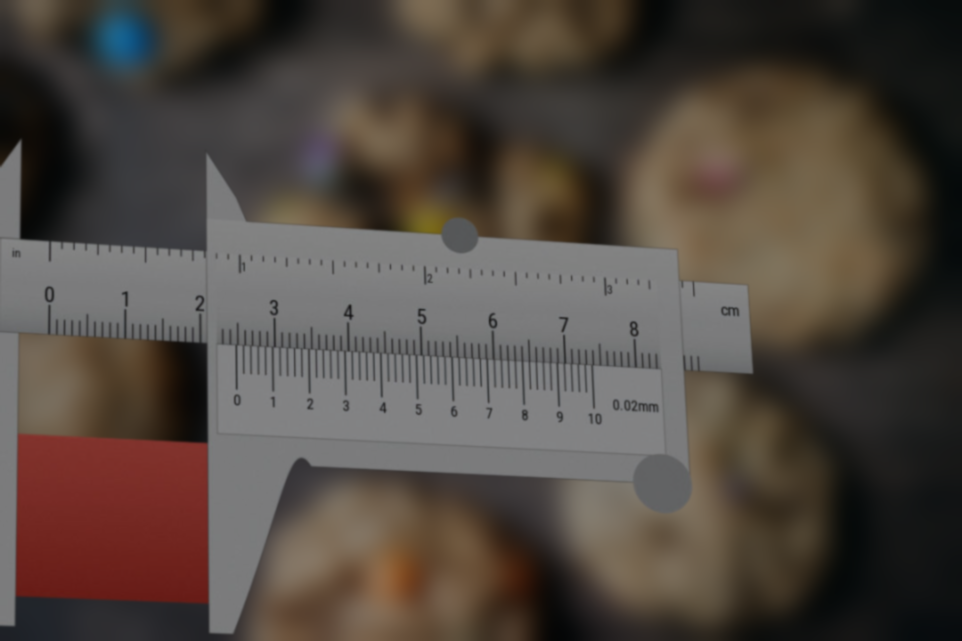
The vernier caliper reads 24.8 mm
